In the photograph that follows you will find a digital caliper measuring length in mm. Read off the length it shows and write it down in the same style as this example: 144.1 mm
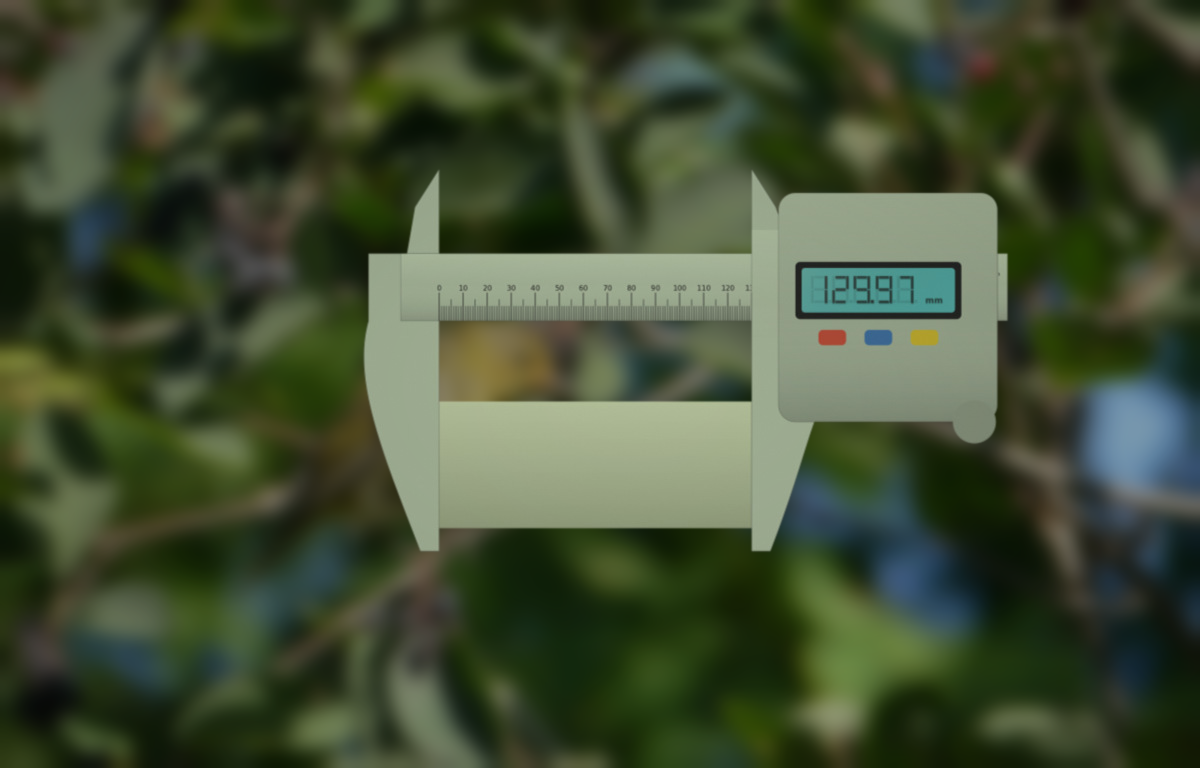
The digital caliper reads 129.97 mm
